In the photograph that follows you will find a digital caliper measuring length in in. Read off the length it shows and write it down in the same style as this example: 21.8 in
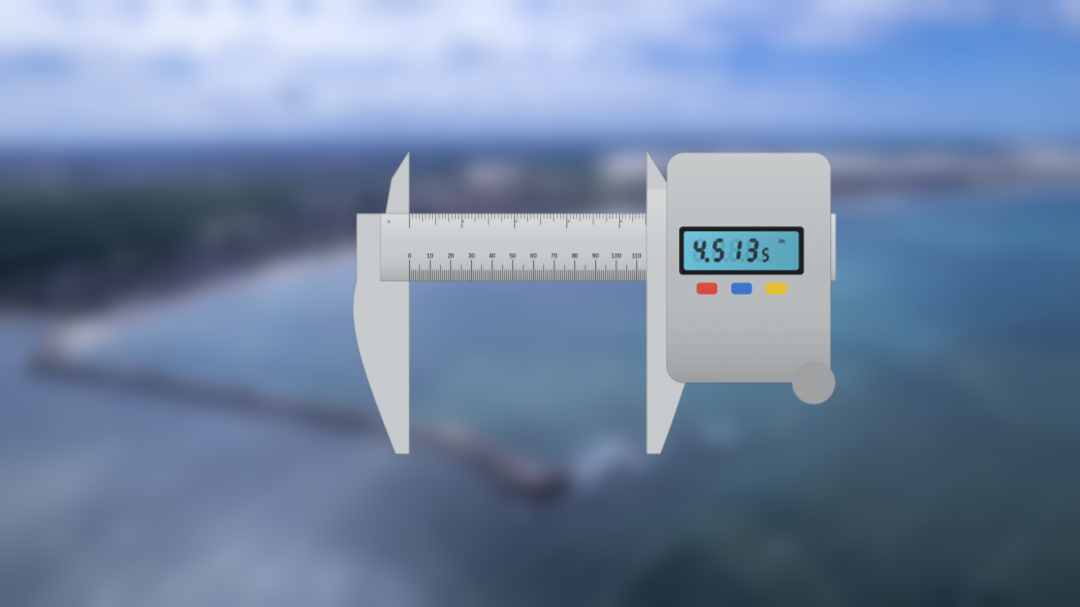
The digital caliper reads 4.5135 in
